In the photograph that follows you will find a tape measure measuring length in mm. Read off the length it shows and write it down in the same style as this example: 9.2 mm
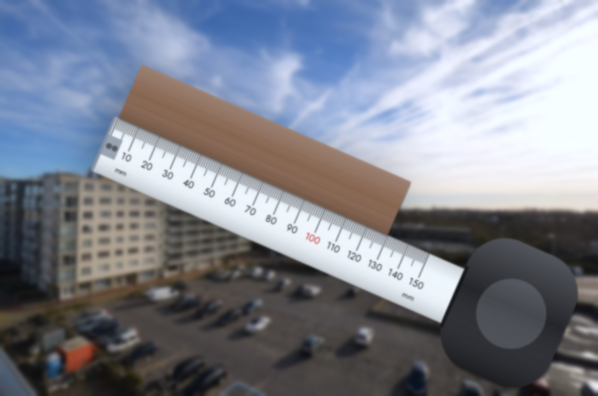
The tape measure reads 130 mm
